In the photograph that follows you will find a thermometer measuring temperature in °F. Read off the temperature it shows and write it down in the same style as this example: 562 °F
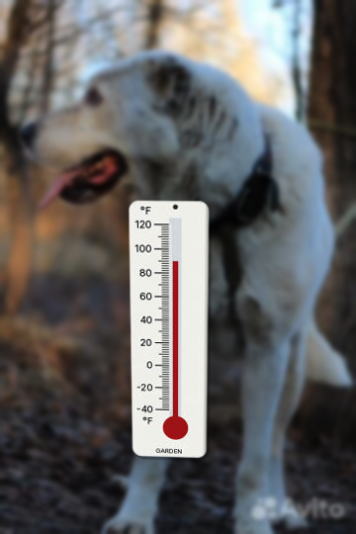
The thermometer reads 90 °F
